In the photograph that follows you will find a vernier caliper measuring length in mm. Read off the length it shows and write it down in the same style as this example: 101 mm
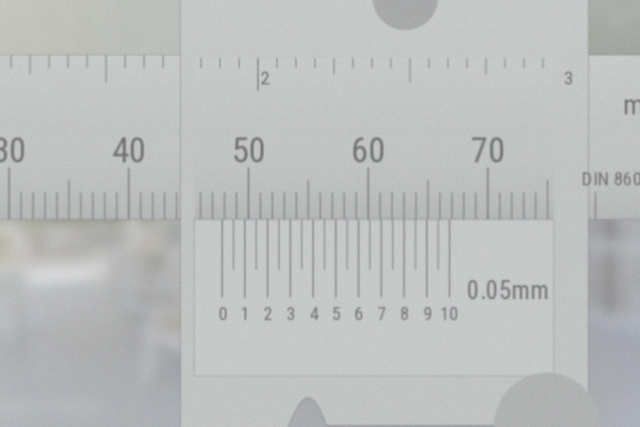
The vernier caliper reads 47.8 mm
